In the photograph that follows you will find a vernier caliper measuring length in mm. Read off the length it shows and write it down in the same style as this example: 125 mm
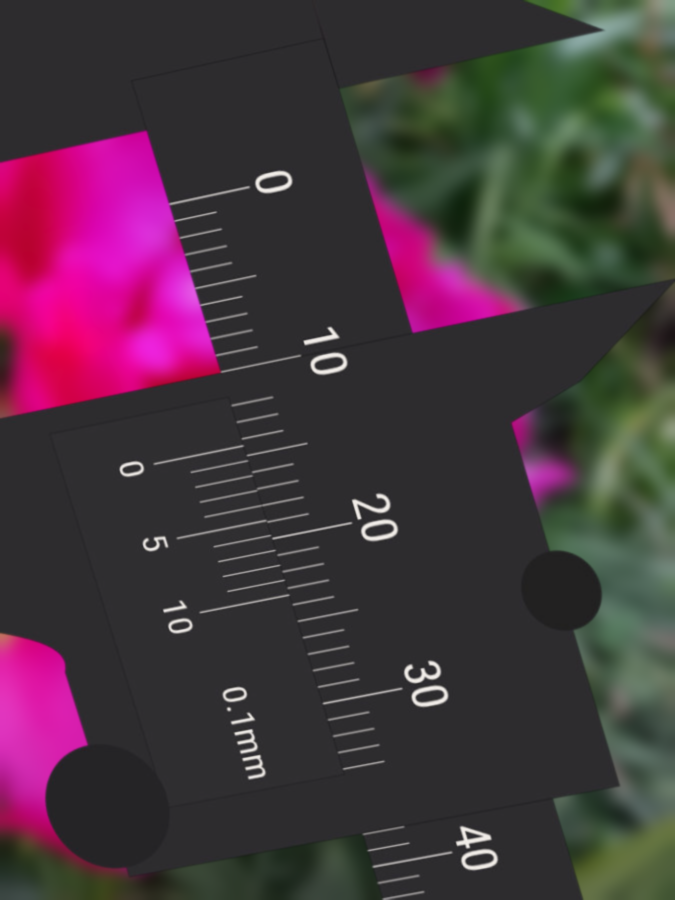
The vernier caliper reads 14.4 mm
